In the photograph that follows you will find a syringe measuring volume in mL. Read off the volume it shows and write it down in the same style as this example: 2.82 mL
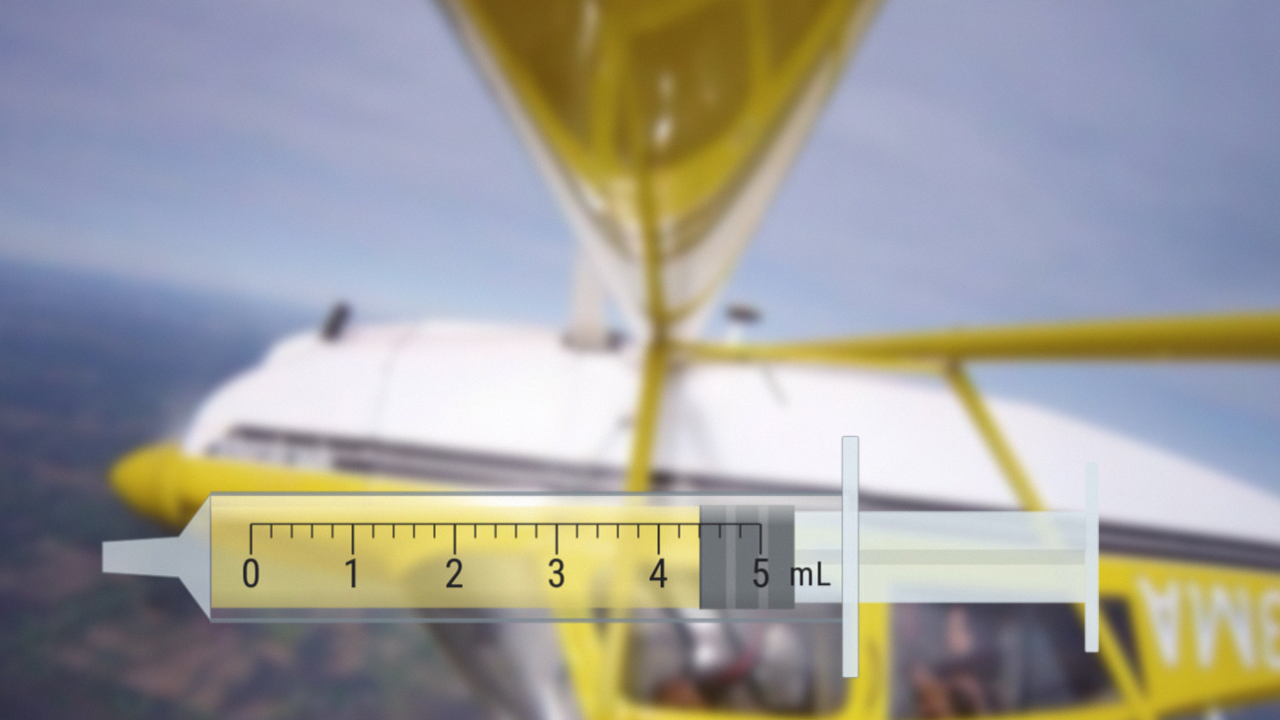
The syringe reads 4.4 mL
